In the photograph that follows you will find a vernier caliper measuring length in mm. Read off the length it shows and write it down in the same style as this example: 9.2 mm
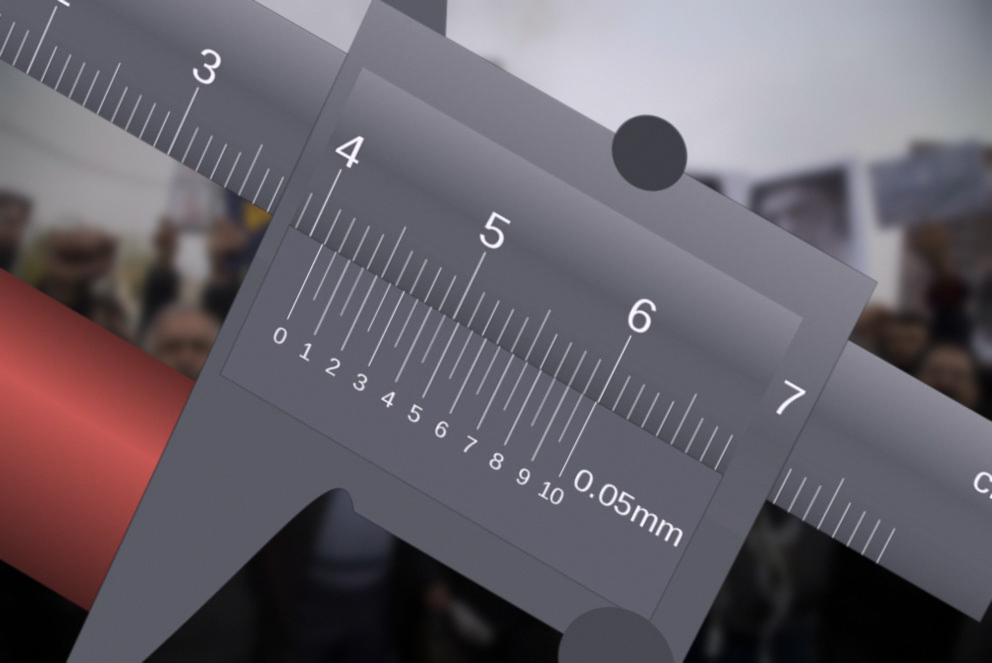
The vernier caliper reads 40.9 mm
